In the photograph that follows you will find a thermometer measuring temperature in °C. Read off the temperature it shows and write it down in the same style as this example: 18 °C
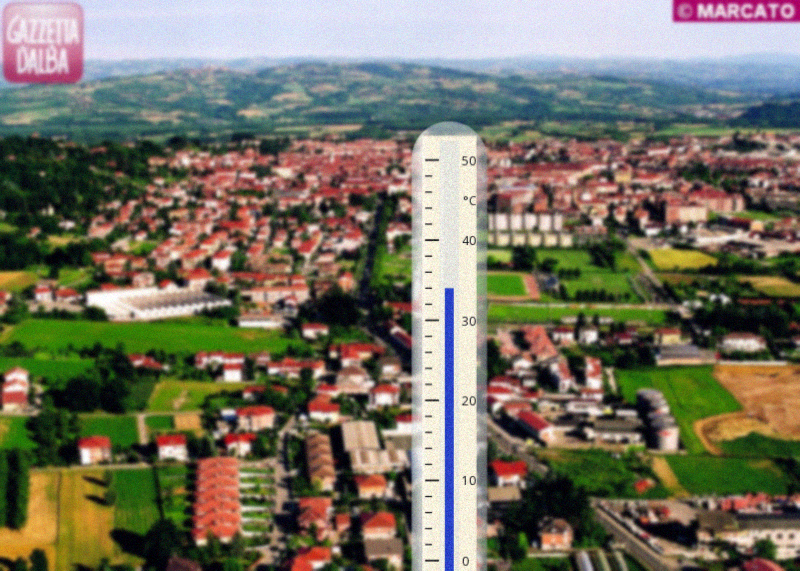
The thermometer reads 34 °C
